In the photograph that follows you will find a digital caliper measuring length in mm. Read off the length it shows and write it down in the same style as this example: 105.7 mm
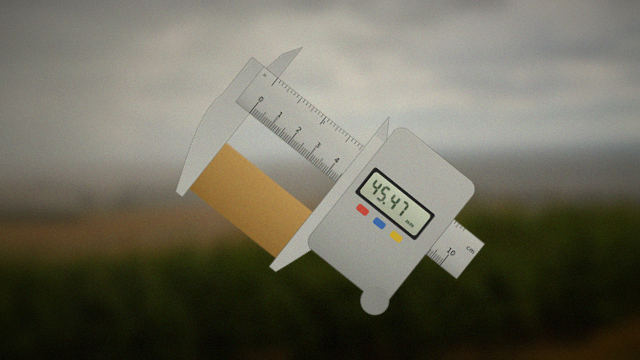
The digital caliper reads 45.47 mm
